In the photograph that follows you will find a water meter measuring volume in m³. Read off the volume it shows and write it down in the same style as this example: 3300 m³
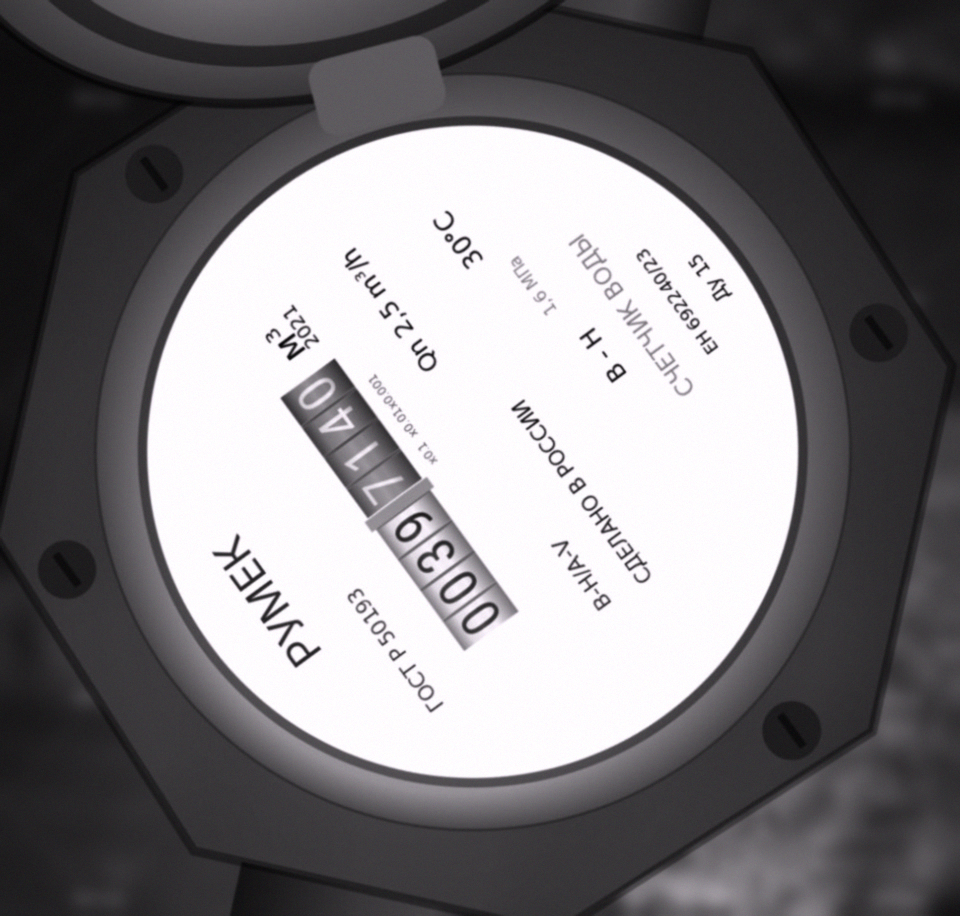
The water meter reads 39.7140 m³
